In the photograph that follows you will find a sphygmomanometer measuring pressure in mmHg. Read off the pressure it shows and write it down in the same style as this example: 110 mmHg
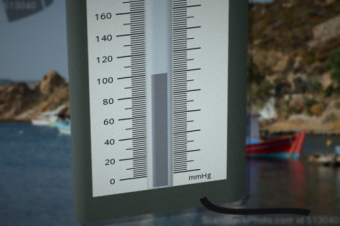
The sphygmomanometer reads 100 mmHg
